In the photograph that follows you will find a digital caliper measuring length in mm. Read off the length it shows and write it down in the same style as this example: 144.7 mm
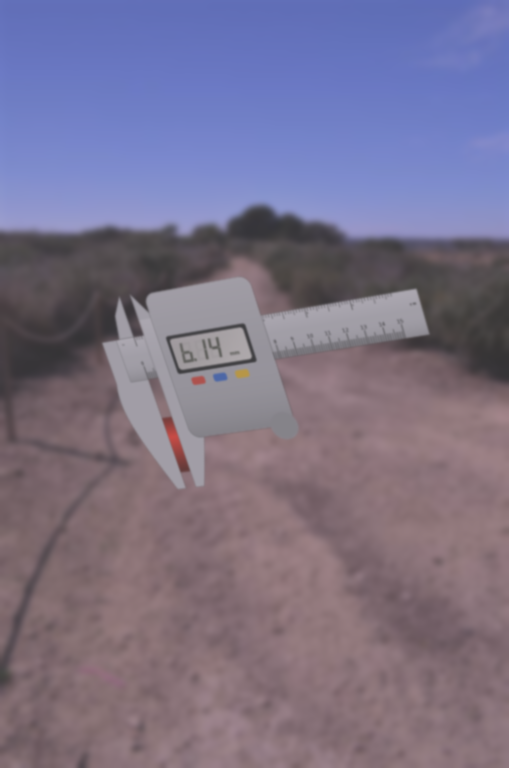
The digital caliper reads 6.14 mm
